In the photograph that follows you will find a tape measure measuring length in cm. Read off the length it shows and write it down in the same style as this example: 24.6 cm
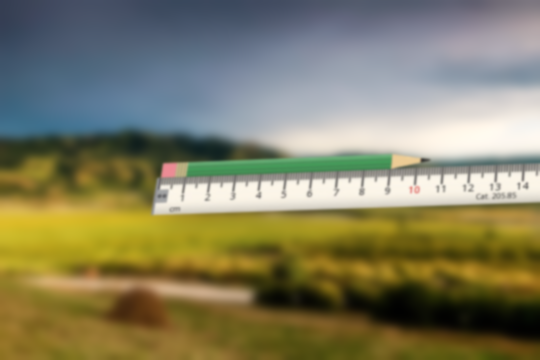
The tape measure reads 10.5 cm
